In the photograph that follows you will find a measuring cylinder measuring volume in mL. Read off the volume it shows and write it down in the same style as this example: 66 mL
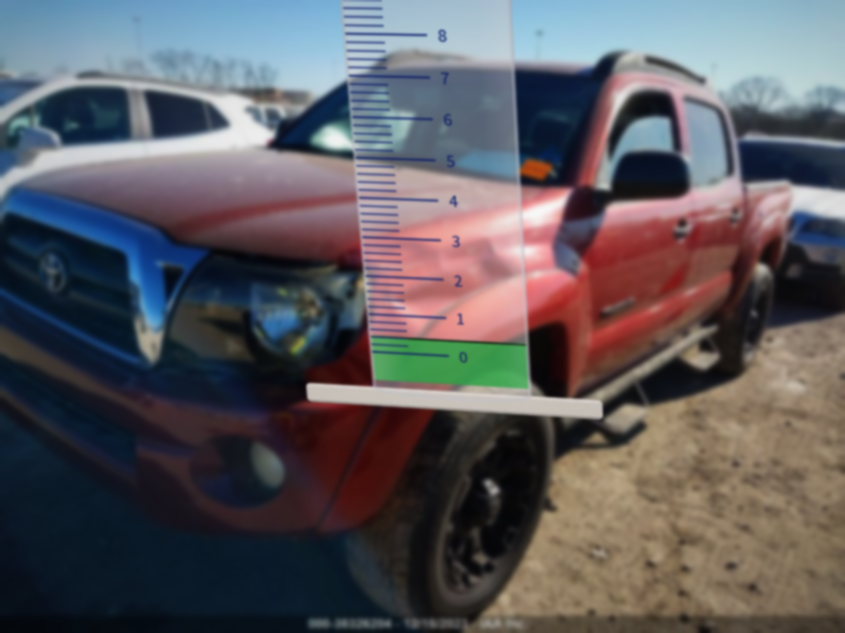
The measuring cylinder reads 0.4 mL
